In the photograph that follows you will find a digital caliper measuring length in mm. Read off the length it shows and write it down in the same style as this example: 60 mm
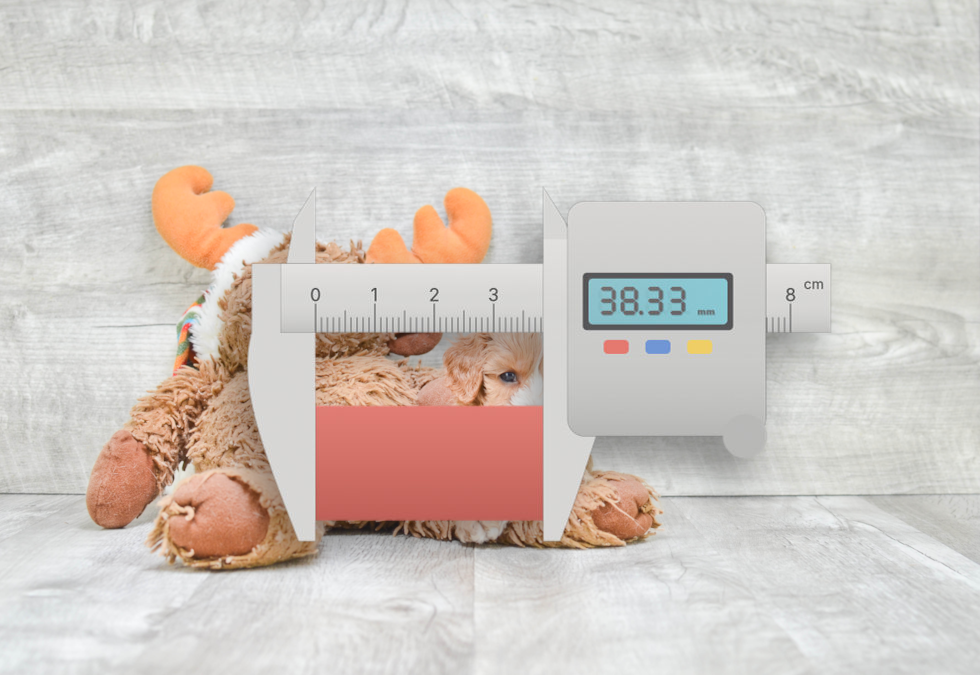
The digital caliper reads 38.33 mm
